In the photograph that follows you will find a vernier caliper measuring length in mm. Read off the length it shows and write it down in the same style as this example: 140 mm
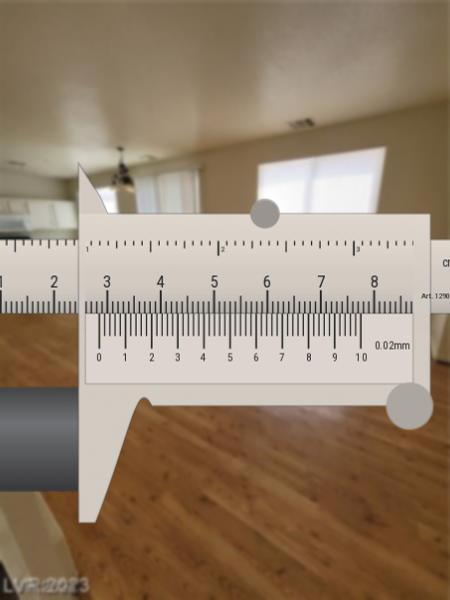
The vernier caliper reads 28.5 mm
